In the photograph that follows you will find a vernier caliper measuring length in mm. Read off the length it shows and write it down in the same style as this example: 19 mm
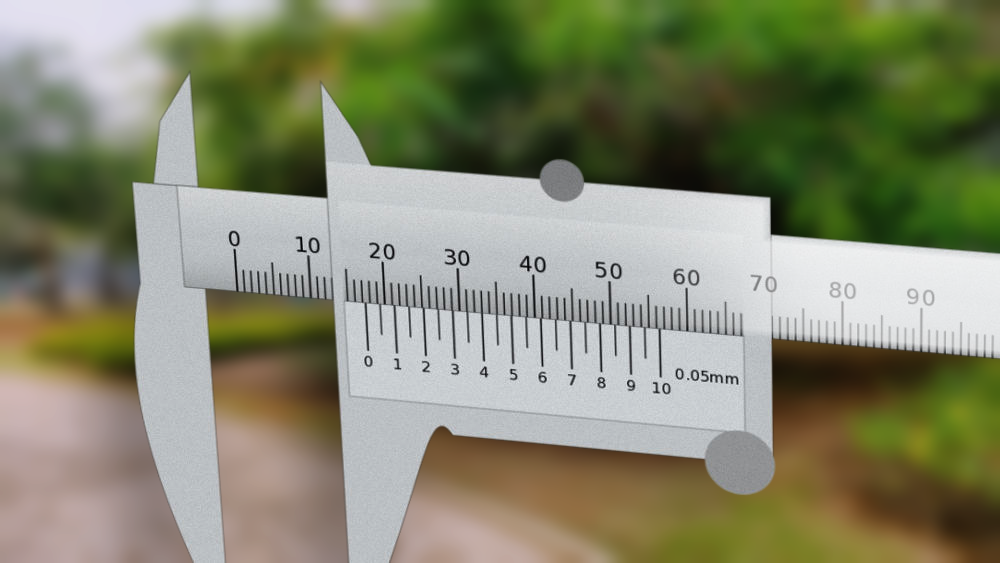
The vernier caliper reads 17.4 mm
